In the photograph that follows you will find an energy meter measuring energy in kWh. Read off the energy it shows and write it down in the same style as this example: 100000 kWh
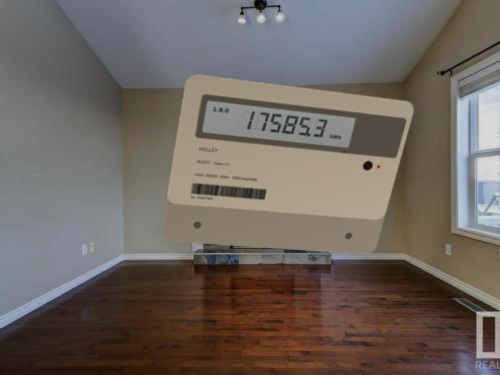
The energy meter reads 17585.3 kWh
